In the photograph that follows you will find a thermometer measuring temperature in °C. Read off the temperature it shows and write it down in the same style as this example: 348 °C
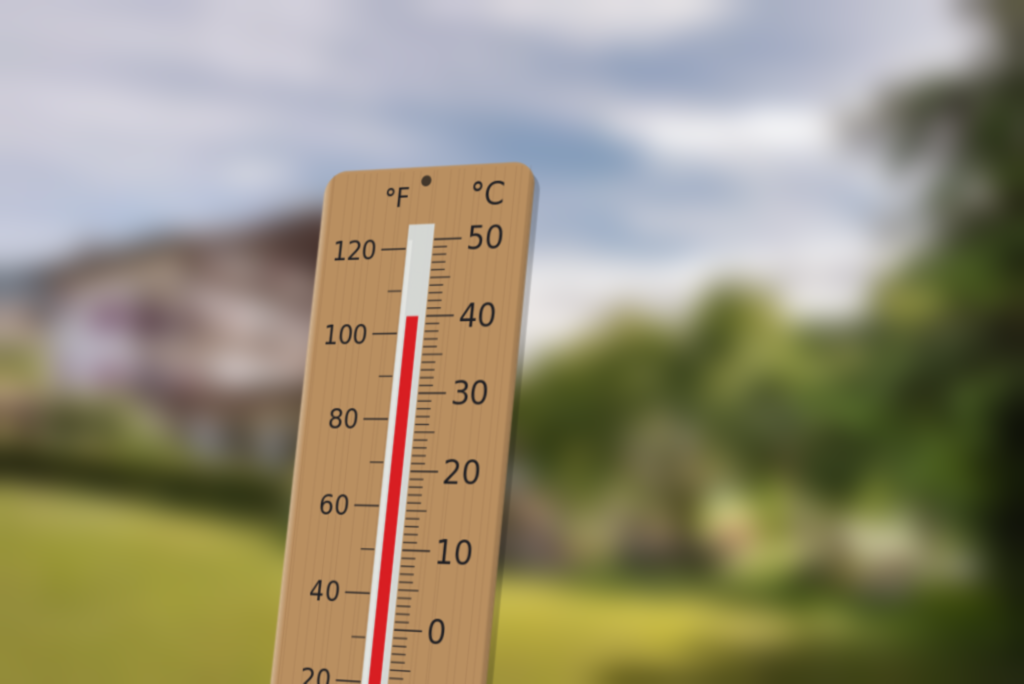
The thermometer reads 40 °C
